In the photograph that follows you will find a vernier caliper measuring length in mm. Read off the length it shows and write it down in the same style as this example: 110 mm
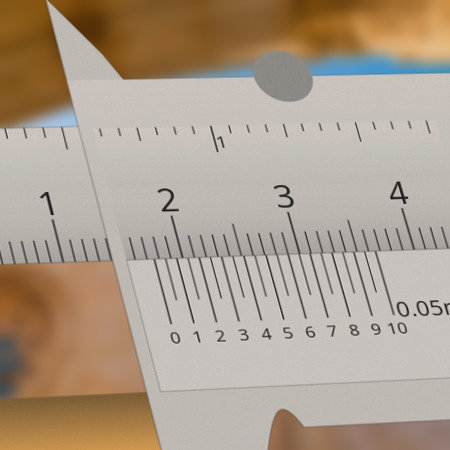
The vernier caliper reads 17.6 mm
